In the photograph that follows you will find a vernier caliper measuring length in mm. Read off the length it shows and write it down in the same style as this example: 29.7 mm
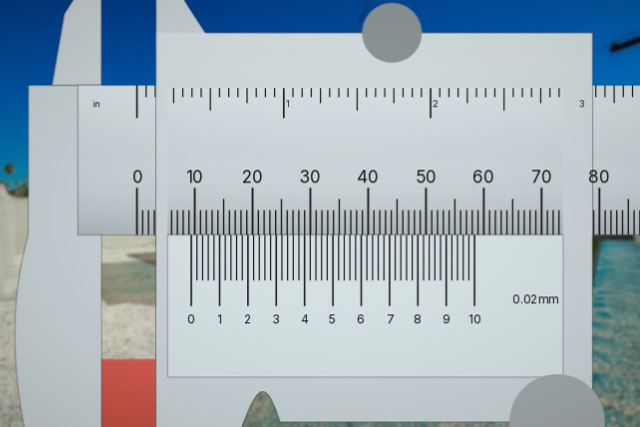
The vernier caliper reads 9.4 mm
